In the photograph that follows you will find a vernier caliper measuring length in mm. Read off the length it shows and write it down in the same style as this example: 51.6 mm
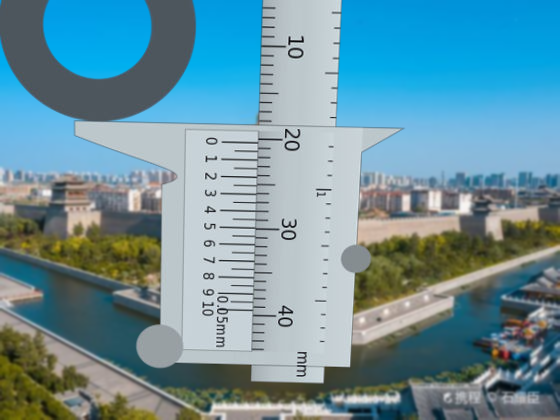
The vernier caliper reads 20.4 mm
